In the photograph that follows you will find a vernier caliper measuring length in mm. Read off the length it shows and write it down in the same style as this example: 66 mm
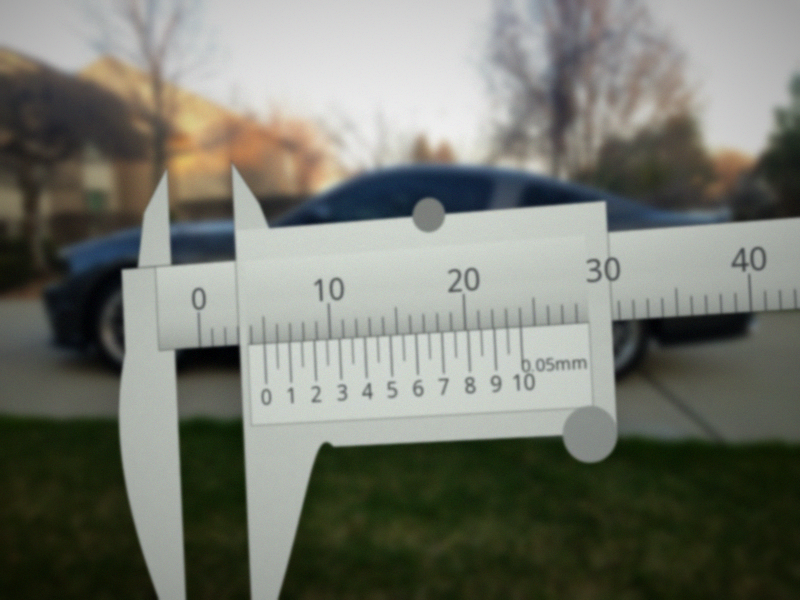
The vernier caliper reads 5.0 mm
